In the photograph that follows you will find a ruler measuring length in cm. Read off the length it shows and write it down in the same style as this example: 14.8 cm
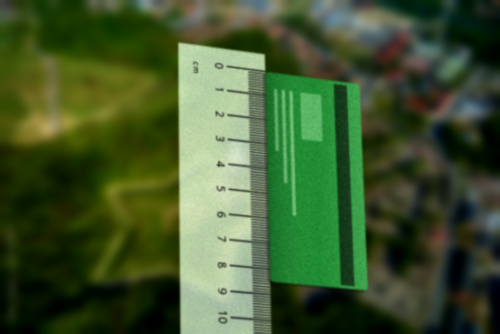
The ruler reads 8.5 cm
